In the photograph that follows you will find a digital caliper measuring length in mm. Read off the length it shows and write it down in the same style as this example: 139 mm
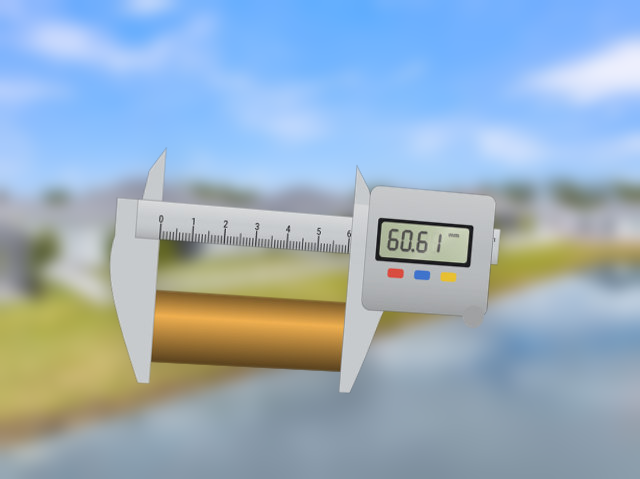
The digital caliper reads 60.61 mm
